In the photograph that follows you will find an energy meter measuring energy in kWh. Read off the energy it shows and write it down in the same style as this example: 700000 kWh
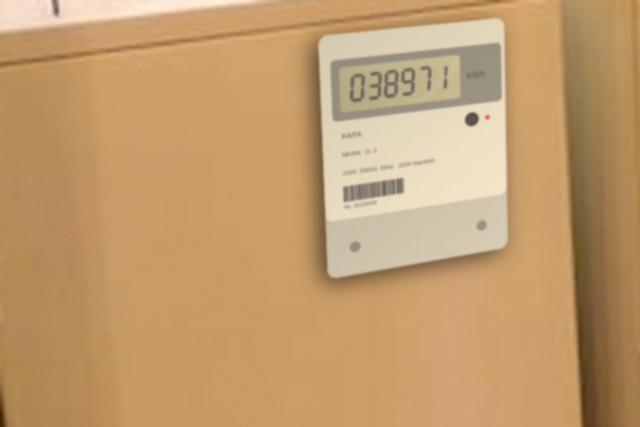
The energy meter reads 38971 kWh
